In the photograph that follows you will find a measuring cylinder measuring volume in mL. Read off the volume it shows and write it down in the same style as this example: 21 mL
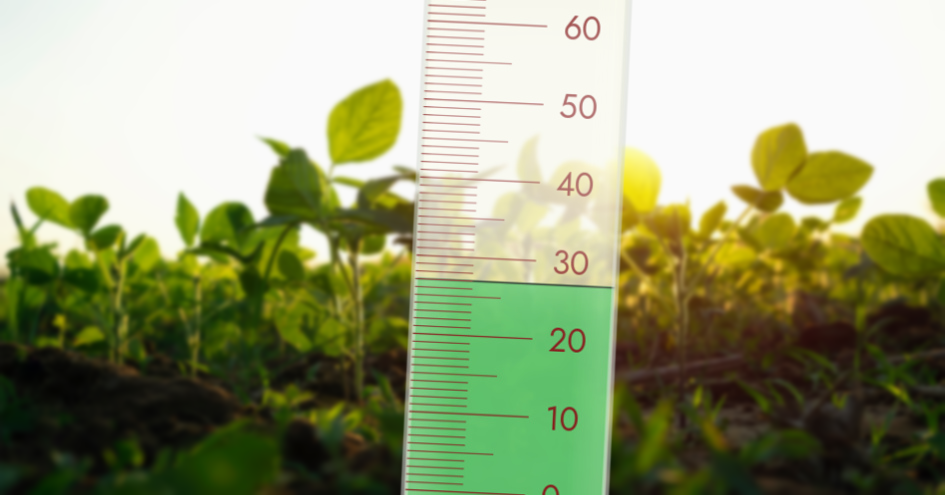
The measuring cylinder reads 27 mL
